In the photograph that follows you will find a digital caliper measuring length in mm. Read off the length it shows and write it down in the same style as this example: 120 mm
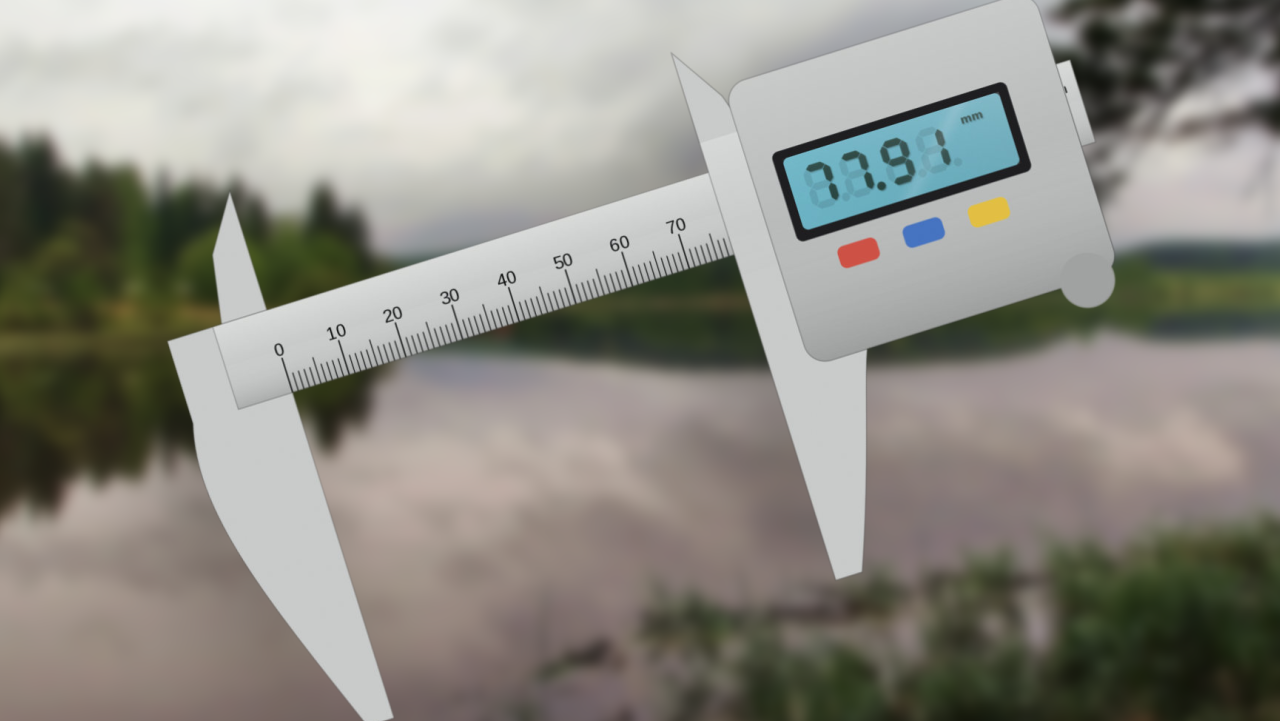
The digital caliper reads 77.91 mm
